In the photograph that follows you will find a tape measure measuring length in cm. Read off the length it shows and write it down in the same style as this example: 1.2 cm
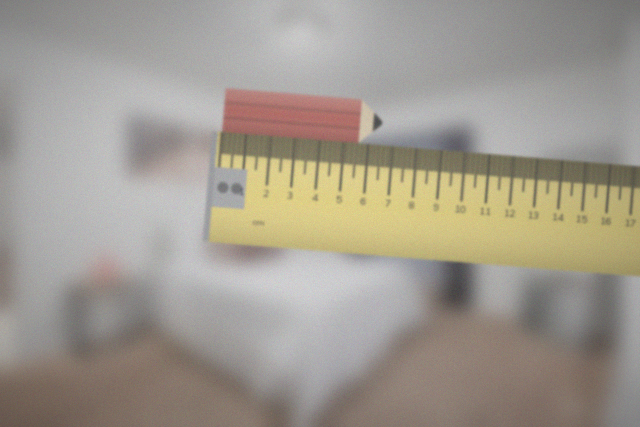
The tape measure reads 6.5 cm
